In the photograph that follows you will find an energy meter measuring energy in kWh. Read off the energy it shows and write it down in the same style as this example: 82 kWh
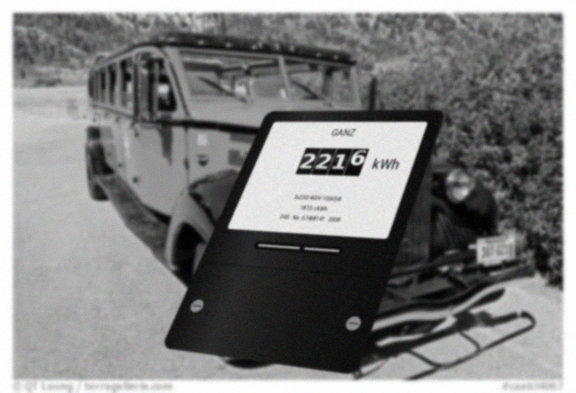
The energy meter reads 2216 kWh
